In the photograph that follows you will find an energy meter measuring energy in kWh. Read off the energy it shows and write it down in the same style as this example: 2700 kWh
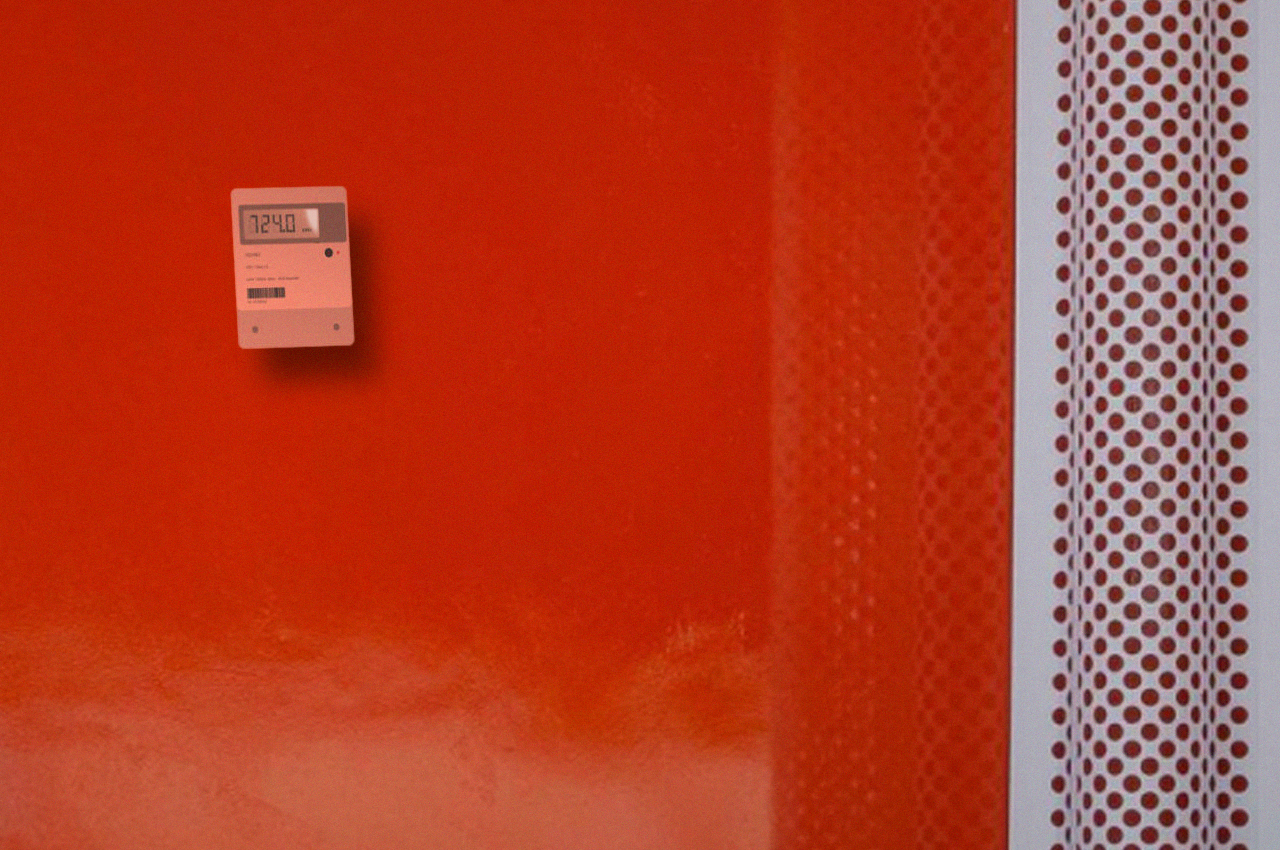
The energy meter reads 724.0 kWh
